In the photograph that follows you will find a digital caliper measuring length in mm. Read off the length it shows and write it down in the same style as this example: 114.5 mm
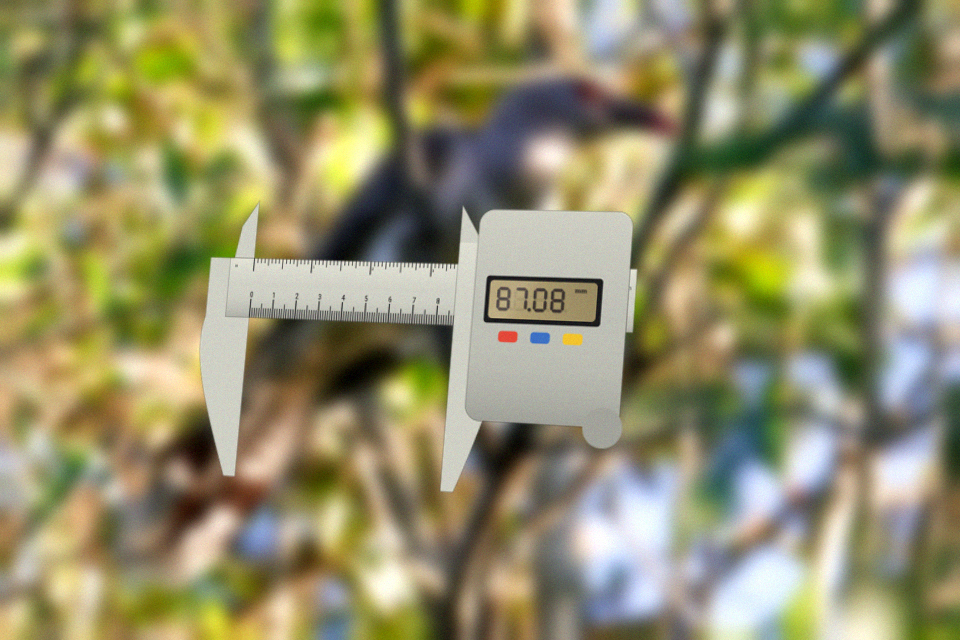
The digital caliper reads 87.08 mm
